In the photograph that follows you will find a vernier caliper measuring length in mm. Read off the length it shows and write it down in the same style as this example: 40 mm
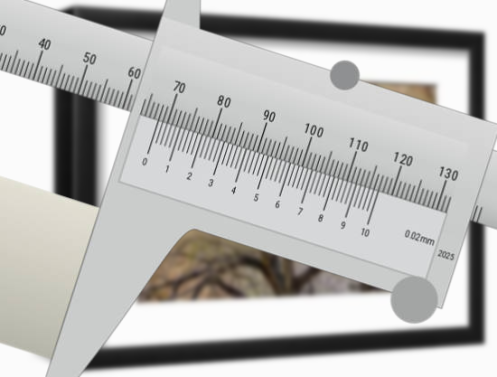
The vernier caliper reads 68.0 mm
